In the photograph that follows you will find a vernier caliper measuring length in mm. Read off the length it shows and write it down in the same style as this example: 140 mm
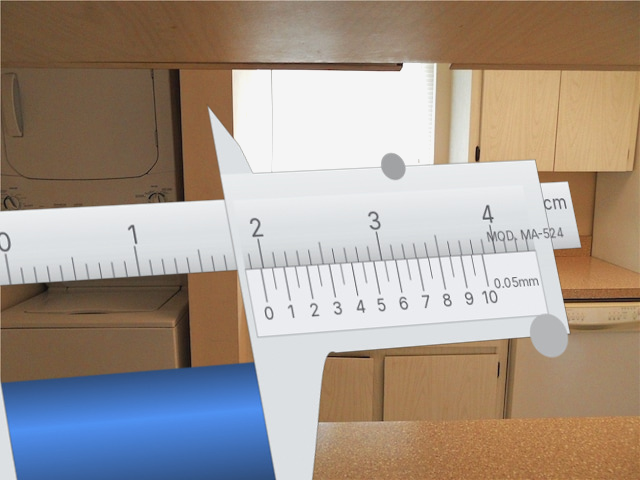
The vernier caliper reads 19.8 mm
